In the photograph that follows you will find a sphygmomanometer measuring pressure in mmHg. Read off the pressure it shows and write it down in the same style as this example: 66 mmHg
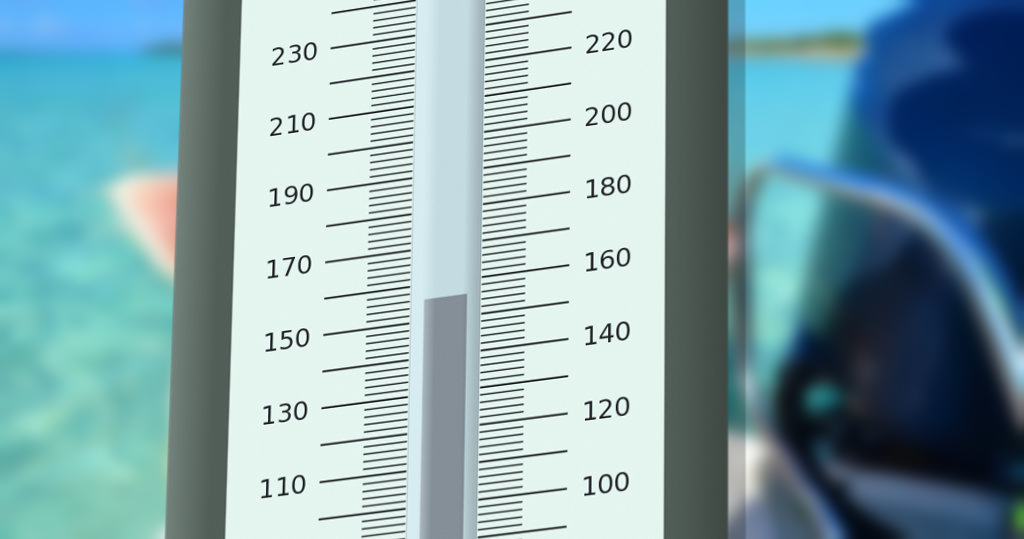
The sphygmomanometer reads 156 mmHg
